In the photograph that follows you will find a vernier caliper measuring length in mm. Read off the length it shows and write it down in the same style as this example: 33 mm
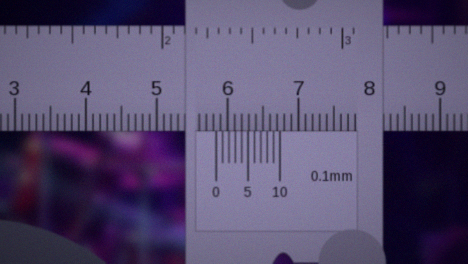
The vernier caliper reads 58.4 mm
